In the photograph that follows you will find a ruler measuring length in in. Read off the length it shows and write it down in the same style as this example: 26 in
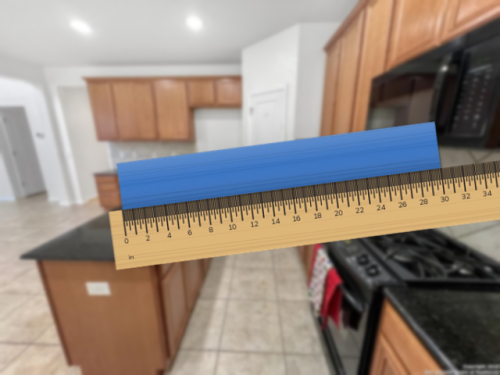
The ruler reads 30 in
